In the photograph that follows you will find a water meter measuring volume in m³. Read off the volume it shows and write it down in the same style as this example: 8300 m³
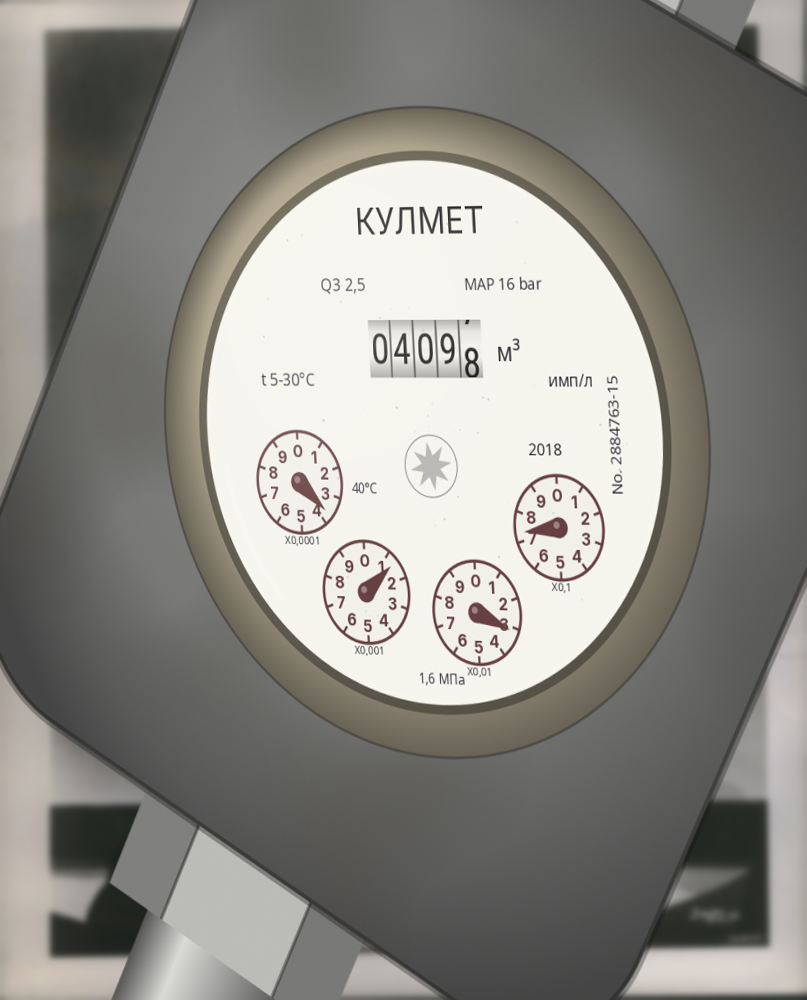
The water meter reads 4097.7313 m³
